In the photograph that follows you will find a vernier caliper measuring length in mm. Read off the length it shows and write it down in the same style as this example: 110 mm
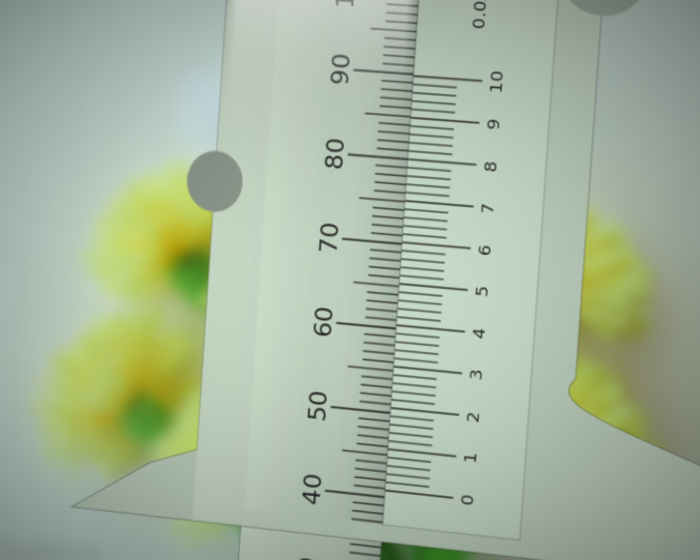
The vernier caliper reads 40.8 mm
